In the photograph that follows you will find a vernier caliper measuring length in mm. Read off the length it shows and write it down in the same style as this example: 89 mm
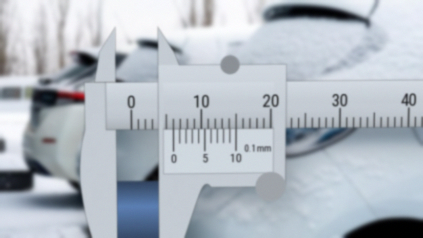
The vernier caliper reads 6.0 mm
